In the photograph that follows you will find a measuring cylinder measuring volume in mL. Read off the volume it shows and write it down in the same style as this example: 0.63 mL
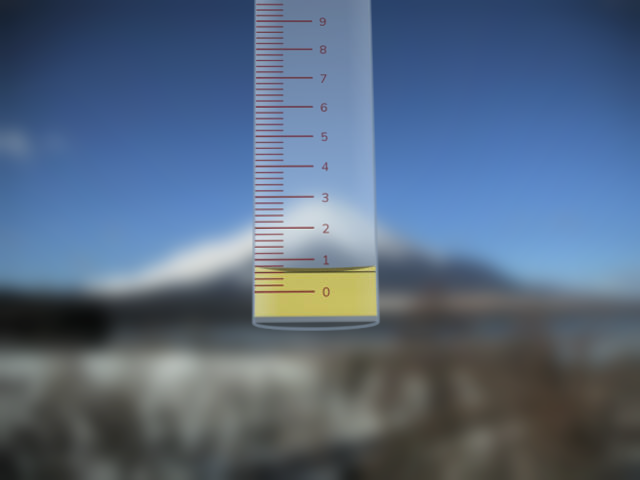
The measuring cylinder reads 0.6 mL
